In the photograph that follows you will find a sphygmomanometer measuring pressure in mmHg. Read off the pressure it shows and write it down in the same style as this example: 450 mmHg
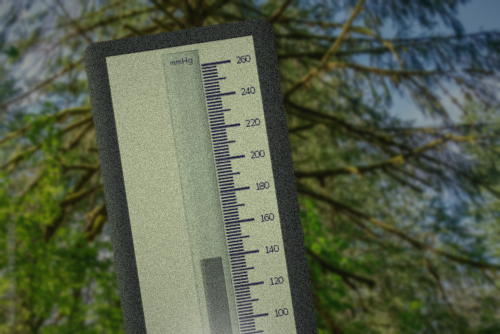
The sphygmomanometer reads 140 mmHg
